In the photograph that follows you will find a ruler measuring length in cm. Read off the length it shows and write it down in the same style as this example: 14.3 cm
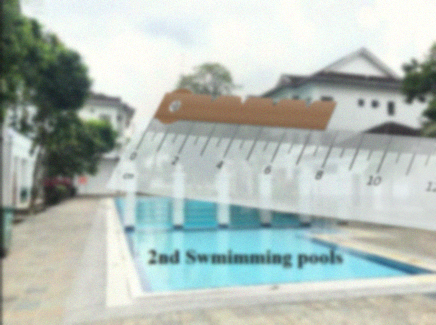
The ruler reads 7.5 cm
